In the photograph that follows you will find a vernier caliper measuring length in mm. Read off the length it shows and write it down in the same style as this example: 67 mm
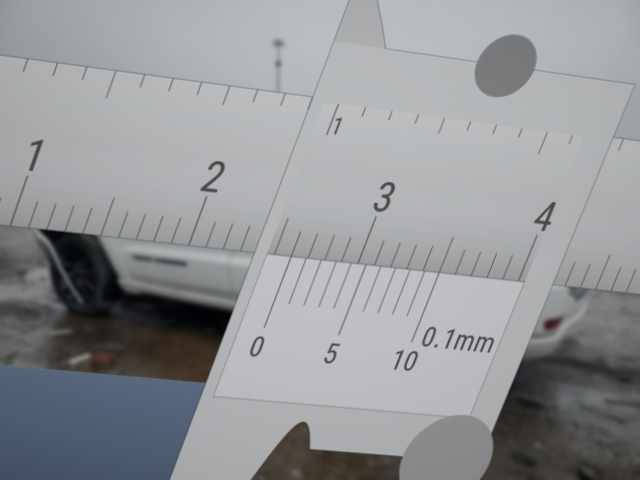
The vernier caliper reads 26.0 mm
